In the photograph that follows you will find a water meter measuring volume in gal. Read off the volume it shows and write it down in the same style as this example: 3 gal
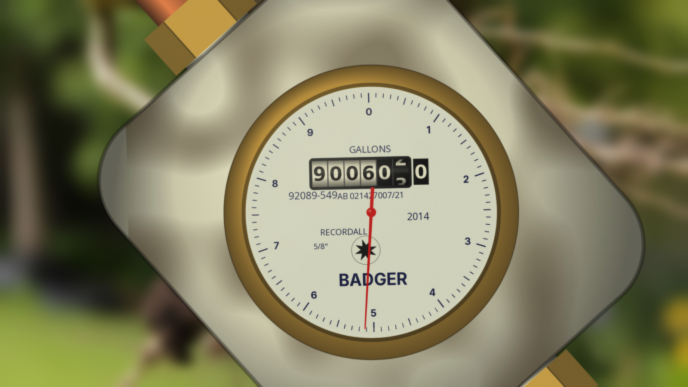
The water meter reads 9006025.1 gal
